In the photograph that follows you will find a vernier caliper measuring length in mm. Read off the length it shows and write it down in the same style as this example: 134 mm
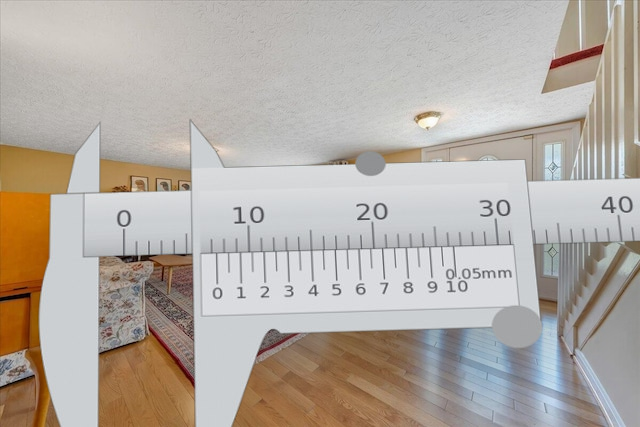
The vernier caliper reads 7.4 mm
